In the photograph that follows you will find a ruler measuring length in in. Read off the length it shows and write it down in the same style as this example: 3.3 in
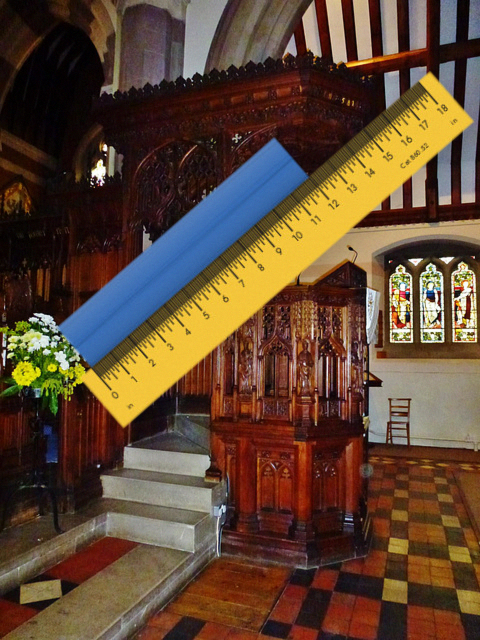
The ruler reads 12 in
